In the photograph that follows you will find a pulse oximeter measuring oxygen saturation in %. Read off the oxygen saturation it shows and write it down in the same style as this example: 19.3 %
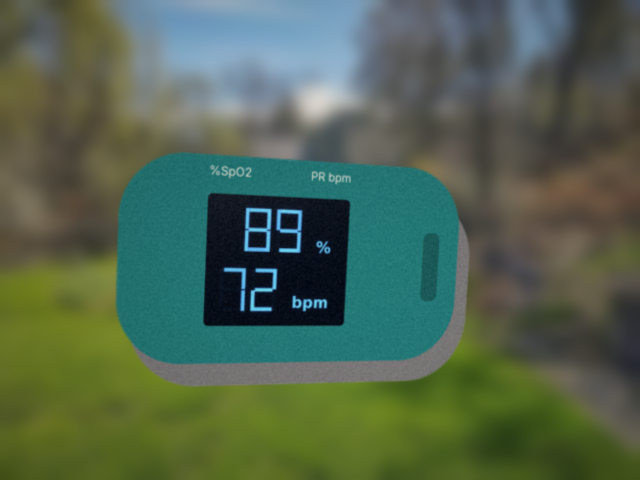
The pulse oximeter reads 89 %
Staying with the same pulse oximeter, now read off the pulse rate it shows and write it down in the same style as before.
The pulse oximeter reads 72 bpm
